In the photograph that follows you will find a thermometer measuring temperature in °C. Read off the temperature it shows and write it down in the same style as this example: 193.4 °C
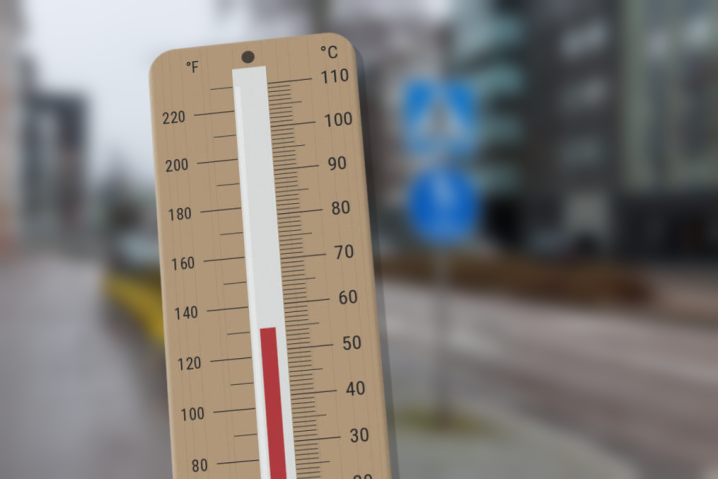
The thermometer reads 55 °C
